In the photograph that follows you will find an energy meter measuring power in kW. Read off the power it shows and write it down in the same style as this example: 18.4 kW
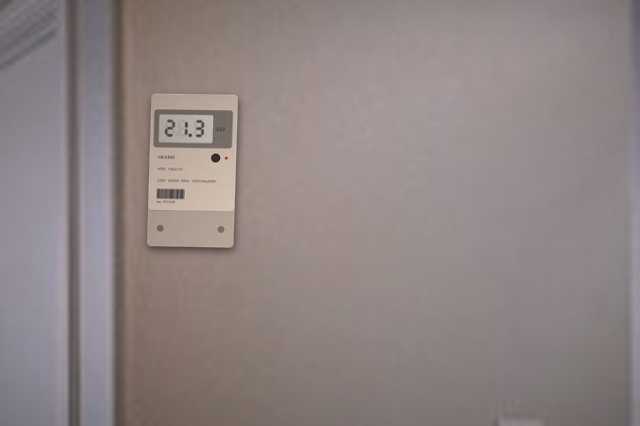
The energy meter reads 21.3 kW
